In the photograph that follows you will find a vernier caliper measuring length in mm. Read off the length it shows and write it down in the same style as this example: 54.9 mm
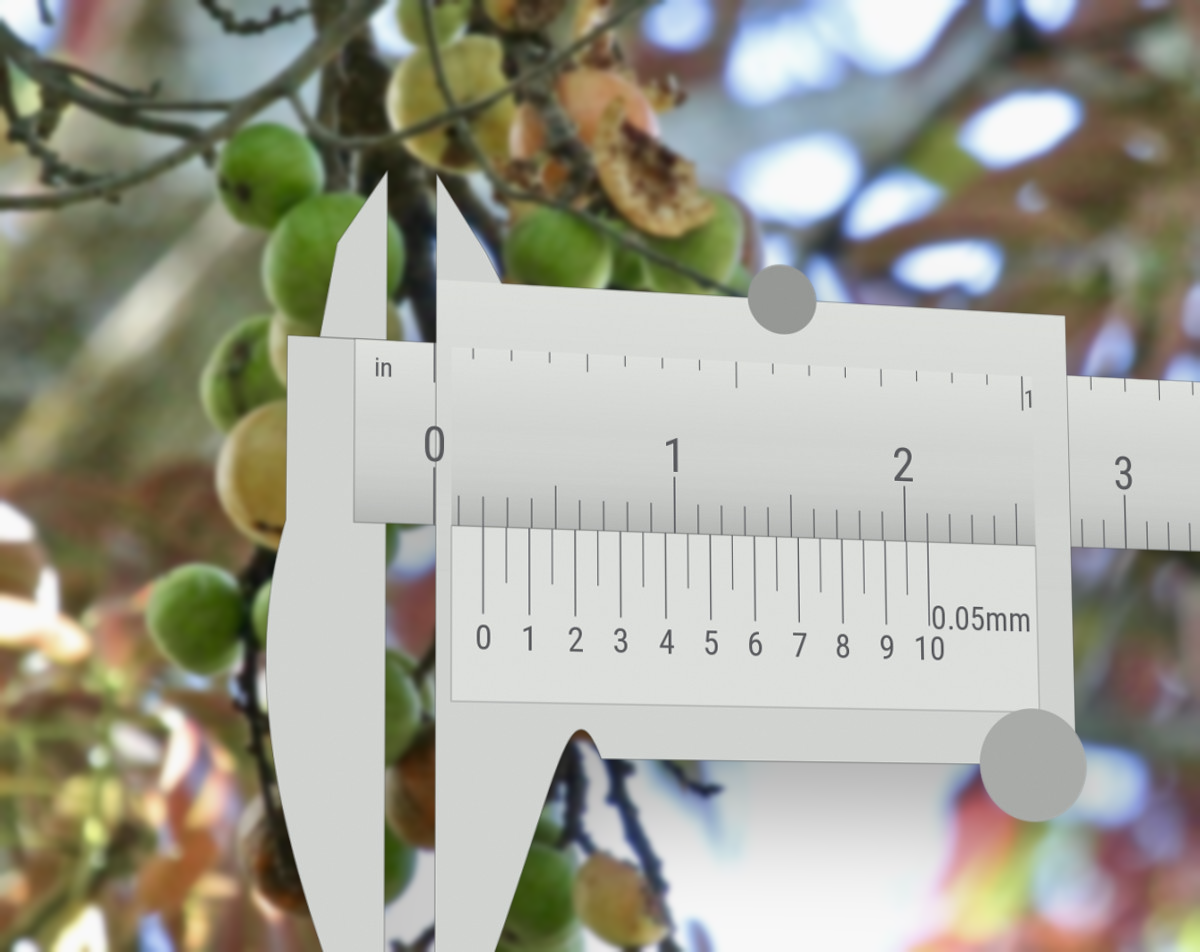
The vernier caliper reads 2.0 mm
